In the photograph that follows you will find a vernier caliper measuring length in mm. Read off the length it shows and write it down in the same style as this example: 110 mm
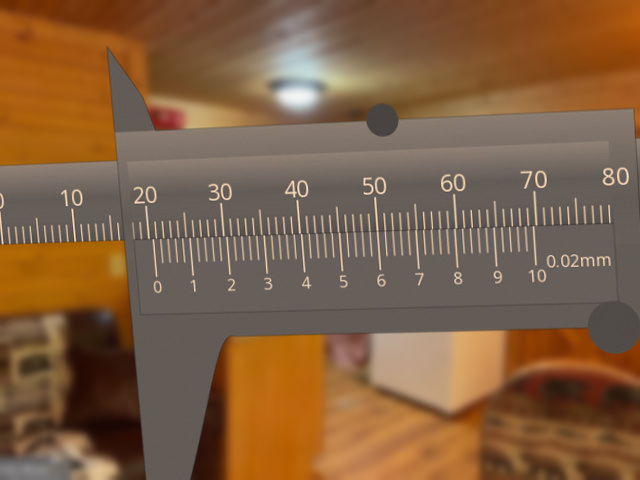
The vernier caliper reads 20.6 mm
